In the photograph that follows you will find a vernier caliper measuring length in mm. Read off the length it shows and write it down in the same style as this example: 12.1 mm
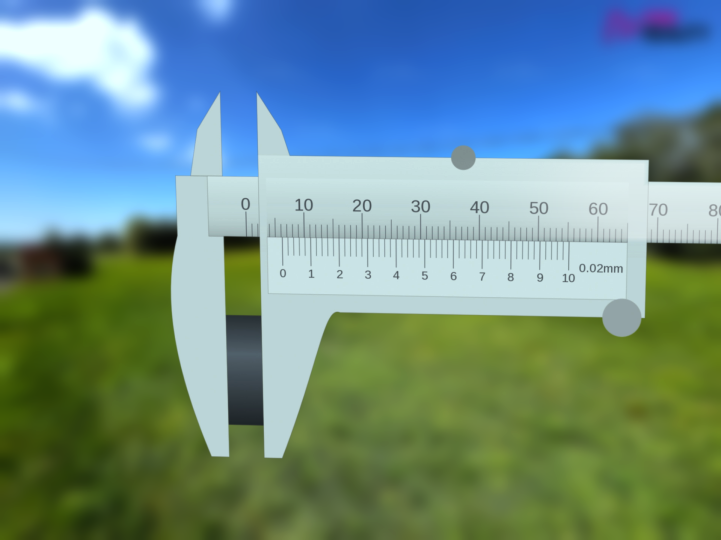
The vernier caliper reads 6.2 mm
